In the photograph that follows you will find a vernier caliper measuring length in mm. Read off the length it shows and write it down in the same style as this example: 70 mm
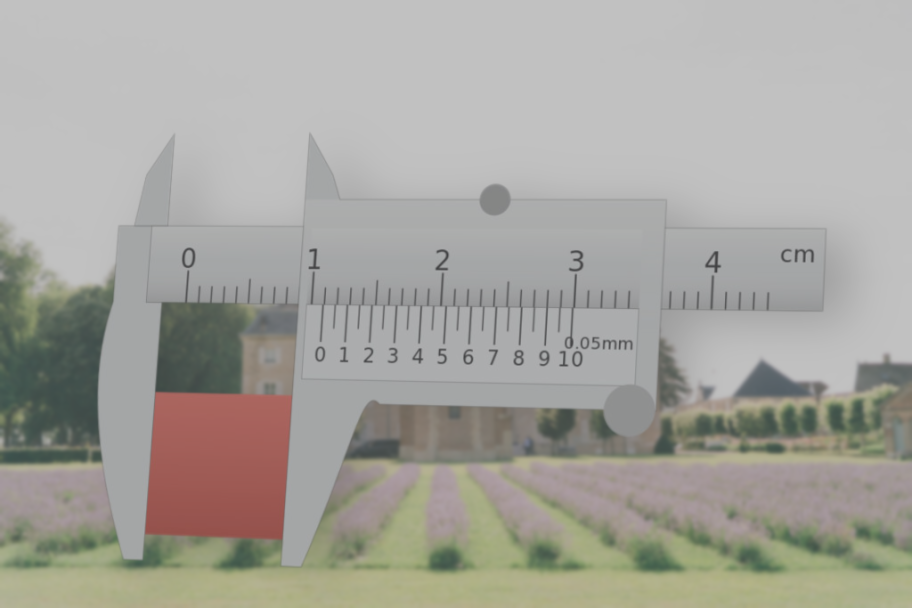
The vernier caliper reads 10.9 mm
